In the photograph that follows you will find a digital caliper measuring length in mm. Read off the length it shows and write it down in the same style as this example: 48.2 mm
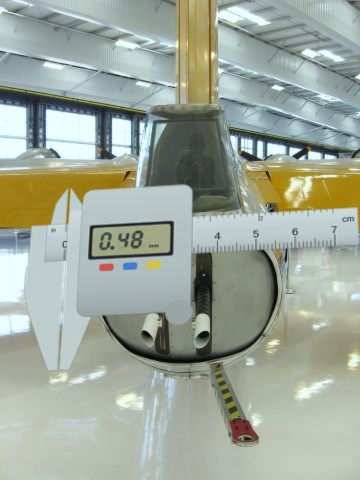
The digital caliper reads 0.48 mm
